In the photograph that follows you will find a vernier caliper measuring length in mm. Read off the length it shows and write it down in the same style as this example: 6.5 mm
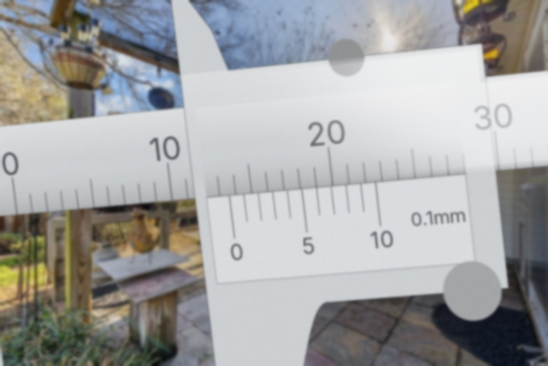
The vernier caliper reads 13.6 mm
